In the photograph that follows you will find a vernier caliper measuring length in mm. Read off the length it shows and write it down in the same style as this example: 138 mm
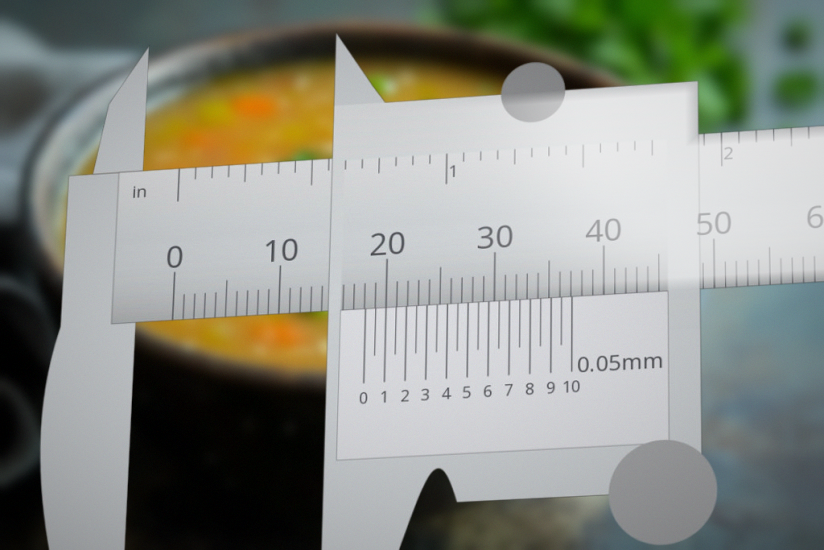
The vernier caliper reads 18.1 mm
